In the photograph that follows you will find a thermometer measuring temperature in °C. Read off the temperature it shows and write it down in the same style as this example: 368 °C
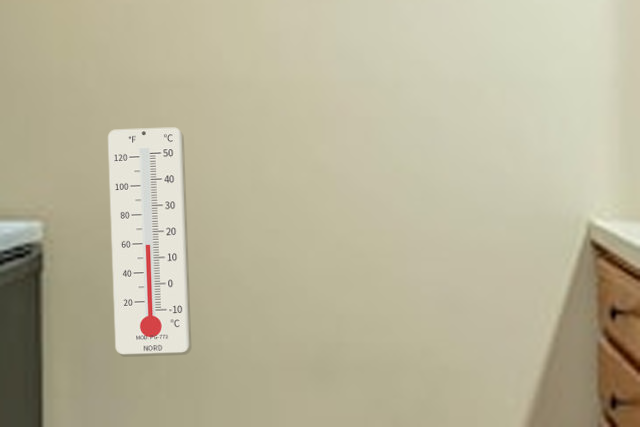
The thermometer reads 15 °C
